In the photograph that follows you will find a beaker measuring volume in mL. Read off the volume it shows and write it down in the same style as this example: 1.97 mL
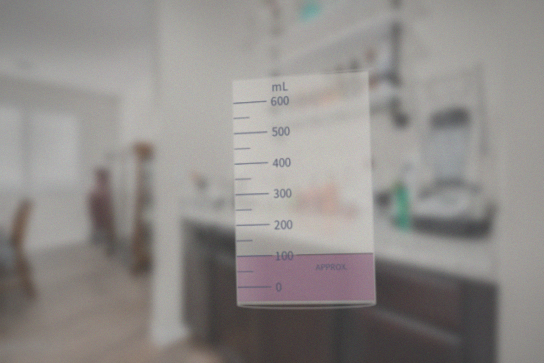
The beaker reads 100 mL
